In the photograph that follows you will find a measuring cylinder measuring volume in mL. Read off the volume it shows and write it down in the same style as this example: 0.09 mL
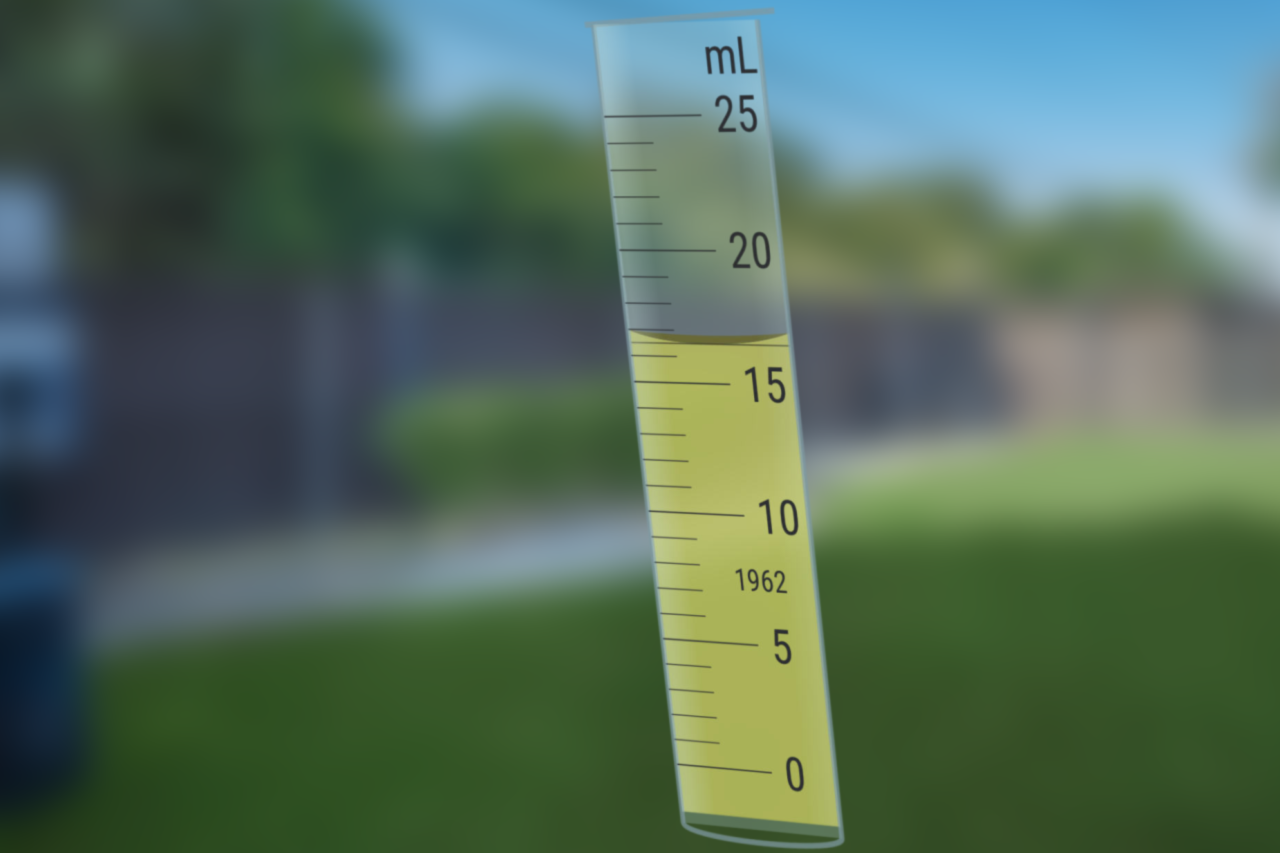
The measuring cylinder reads 16.5 mL
